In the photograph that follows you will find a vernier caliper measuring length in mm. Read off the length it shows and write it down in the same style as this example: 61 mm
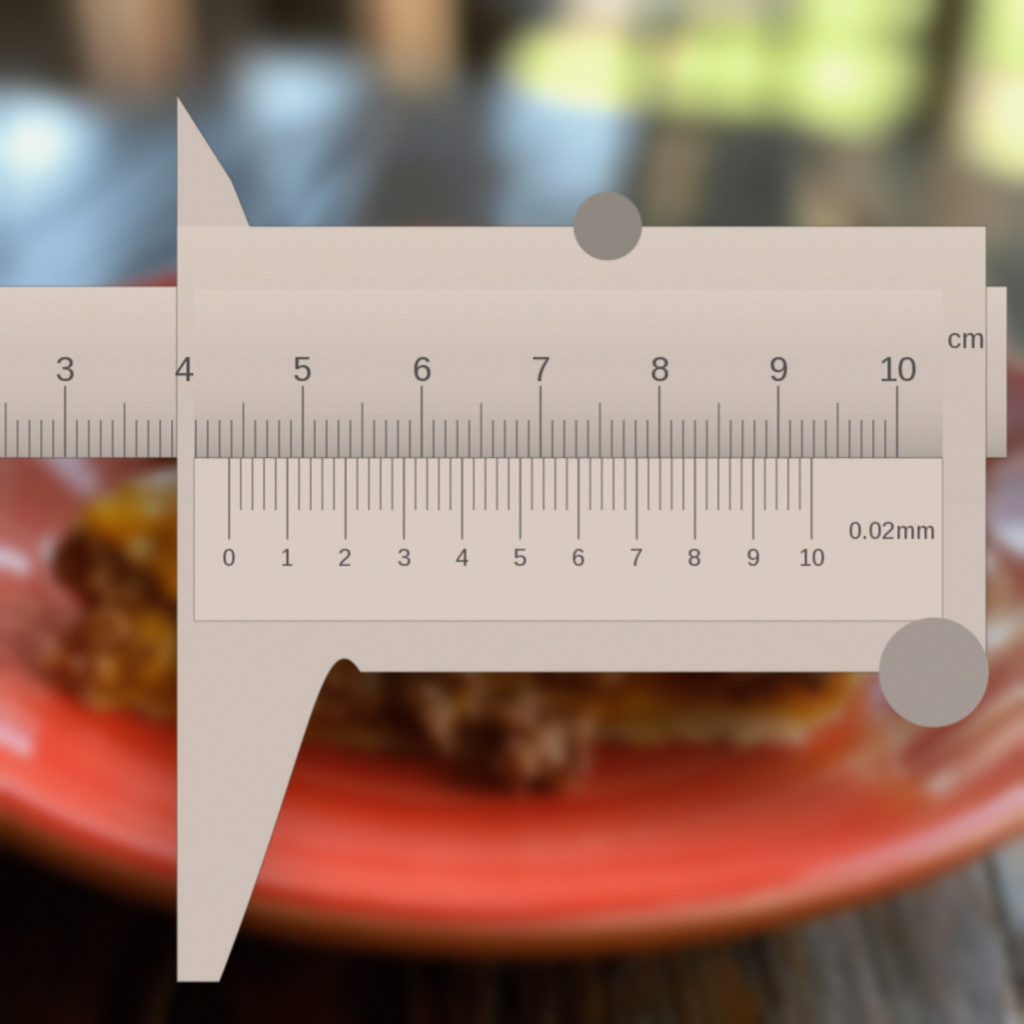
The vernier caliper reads 43.8 mm
